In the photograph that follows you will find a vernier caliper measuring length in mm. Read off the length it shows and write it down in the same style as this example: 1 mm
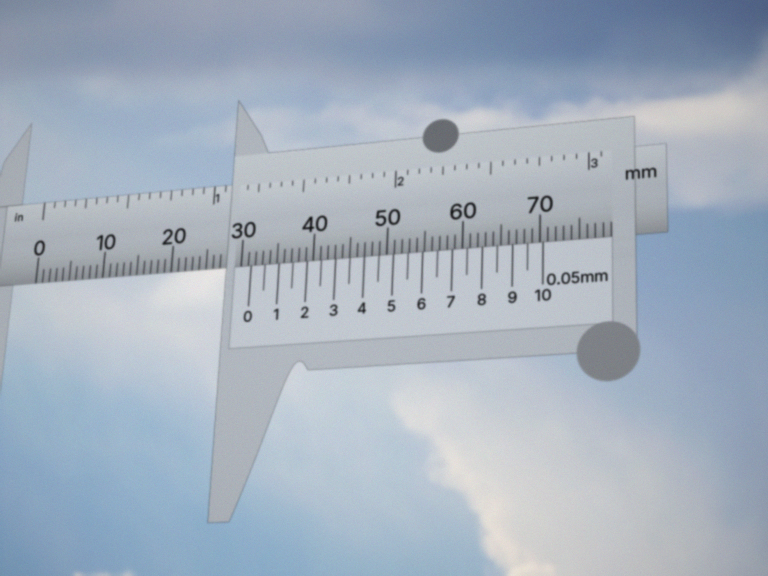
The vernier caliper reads 31.4 mm
